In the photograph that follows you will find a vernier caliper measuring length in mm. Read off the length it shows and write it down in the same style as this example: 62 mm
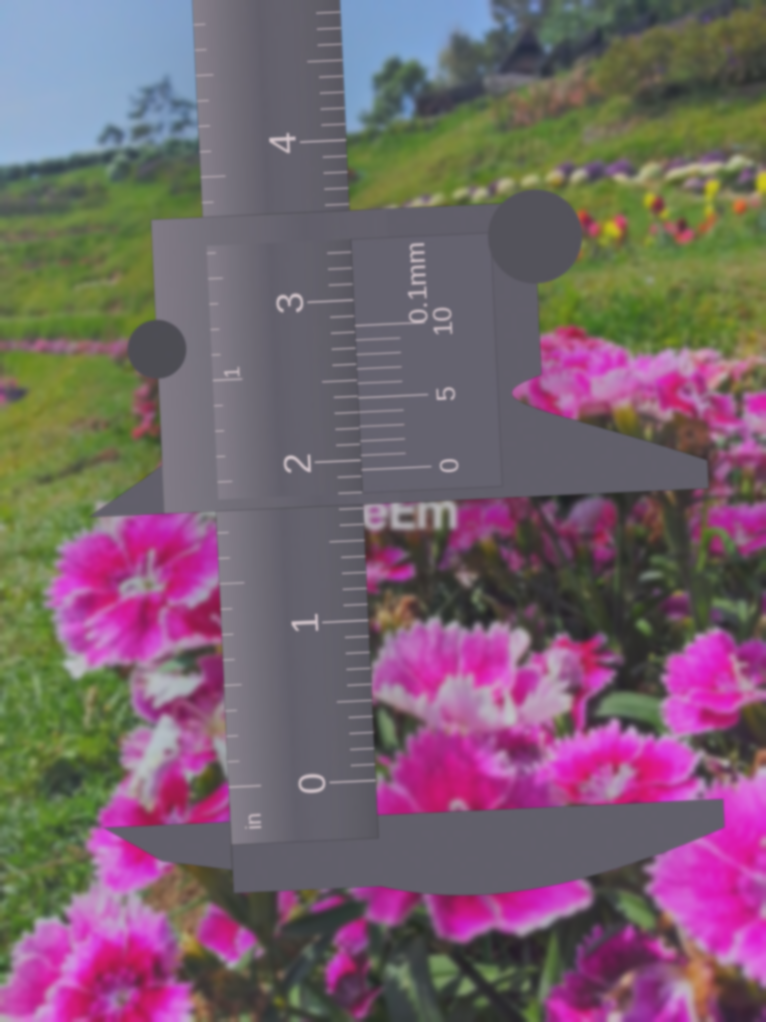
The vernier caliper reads 19.4 mm
